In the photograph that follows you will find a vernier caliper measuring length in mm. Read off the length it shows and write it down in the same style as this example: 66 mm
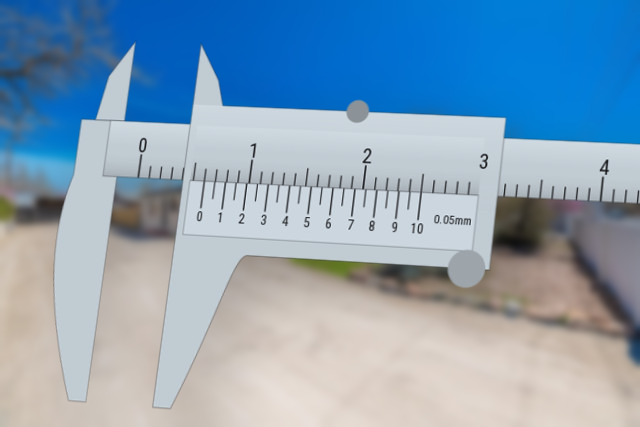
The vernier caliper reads 6.0 mm
